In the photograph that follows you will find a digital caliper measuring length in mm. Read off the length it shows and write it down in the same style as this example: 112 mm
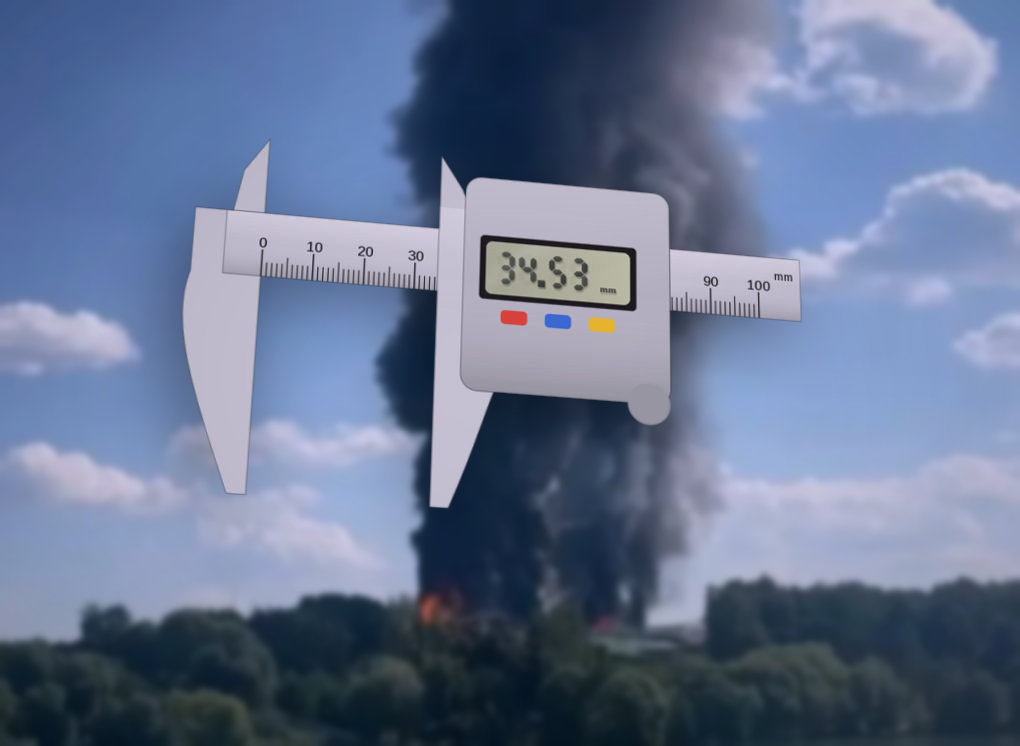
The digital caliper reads 34.53 mm
